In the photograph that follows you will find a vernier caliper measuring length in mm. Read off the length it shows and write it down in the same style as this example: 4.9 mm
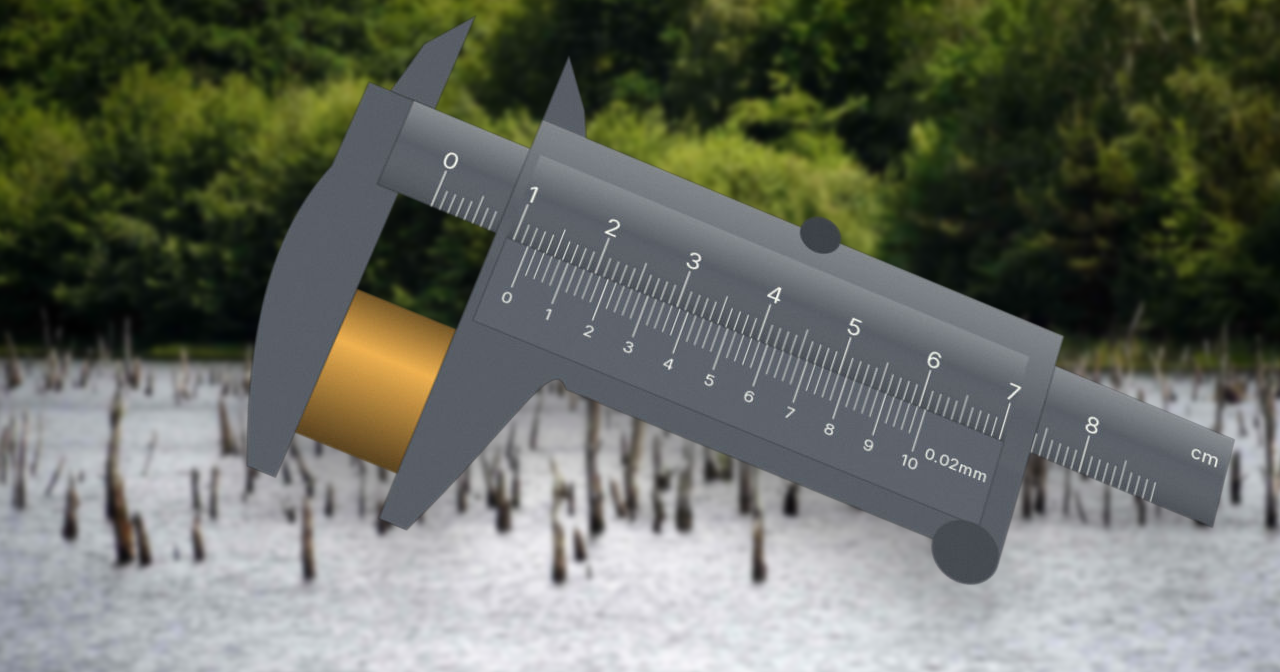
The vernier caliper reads 11.8 mm
